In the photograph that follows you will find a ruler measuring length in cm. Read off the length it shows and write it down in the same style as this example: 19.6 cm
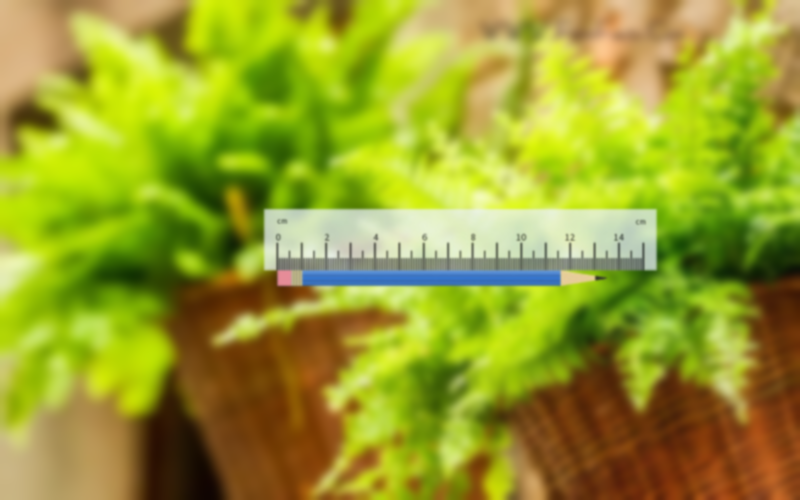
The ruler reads 13.5 cm
